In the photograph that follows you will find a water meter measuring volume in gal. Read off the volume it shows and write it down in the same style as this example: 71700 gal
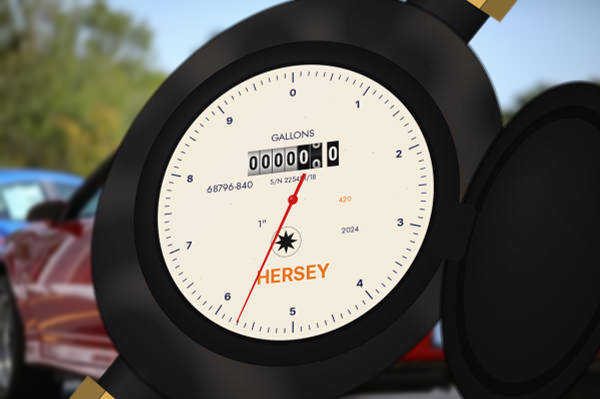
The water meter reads 85.7 gal
